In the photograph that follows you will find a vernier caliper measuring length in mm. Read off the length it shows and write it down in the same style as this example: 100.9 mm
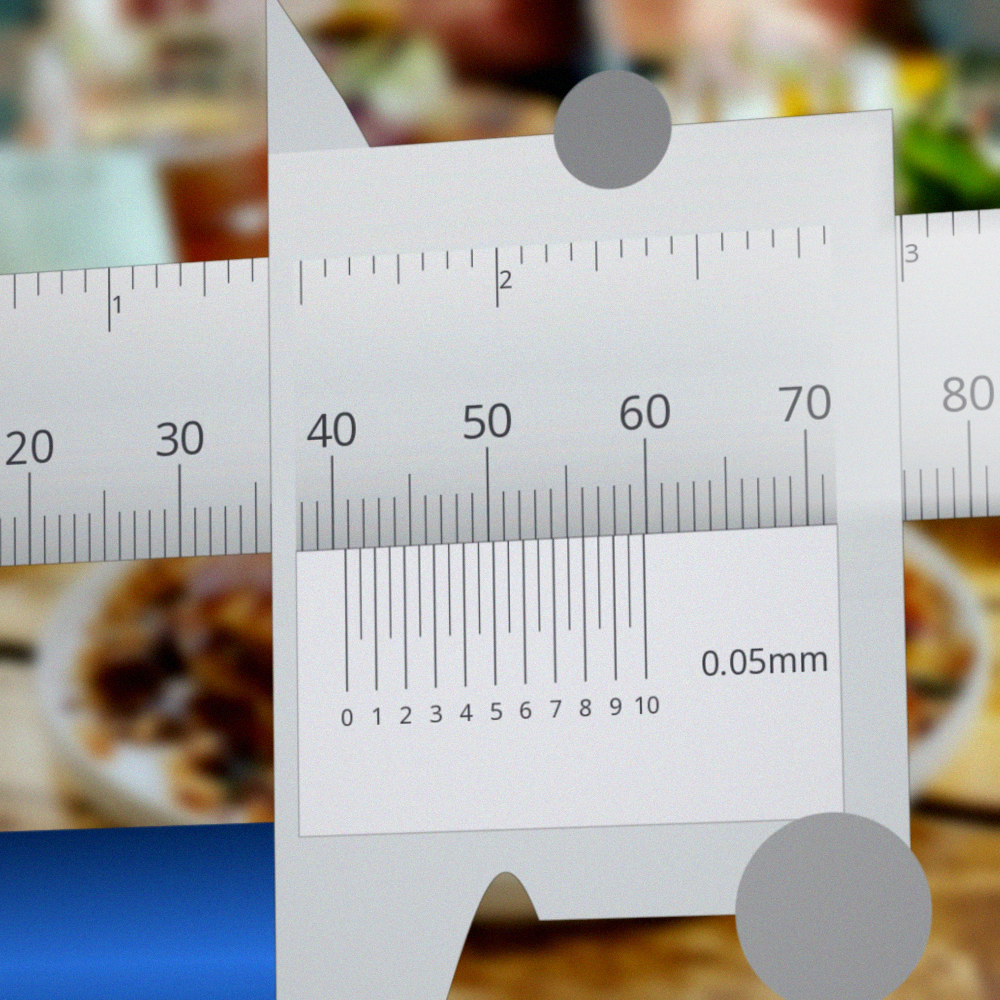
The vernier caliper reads 40.8 mm
